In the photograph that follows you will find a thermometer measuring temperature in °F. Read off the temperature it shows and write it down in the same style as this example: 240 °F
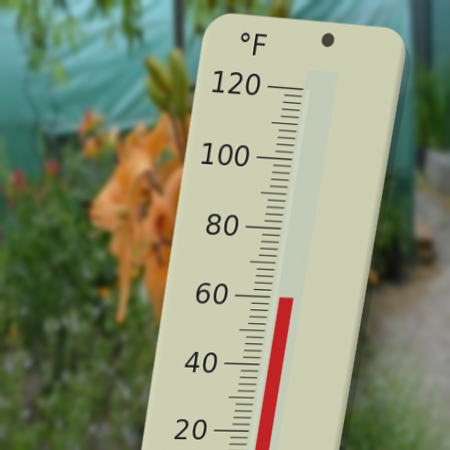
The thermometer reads 60 °F
